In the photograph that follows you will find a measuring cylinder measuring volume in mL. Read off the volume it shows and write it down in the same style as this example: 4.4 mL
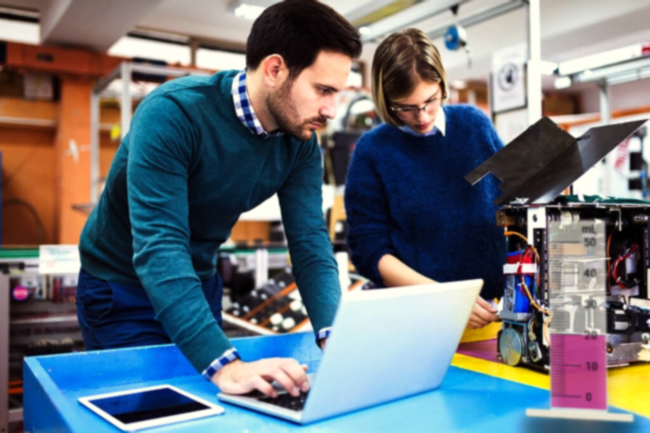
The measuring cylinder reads 20 mL
